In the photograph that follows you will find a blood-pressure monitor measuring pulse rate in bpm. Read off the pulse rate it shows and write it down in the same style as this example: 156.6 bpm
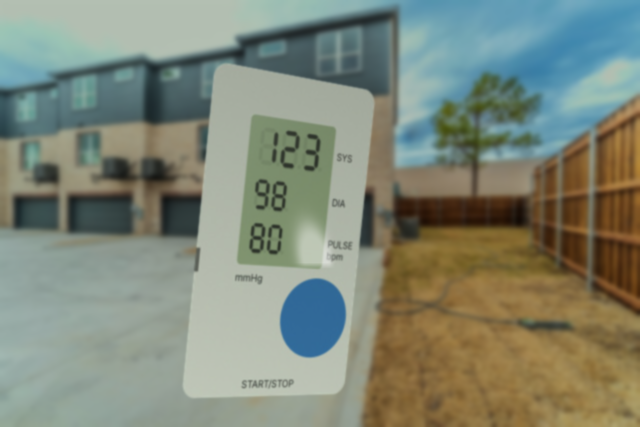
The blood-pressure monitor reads 80 bpm
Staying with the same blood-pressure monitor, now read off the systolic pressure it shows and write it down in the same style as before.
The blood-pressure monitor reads 123 mmHg
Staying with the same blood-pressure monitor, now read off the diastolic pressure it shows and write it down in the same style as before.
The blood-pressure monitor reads 98 mmHg
